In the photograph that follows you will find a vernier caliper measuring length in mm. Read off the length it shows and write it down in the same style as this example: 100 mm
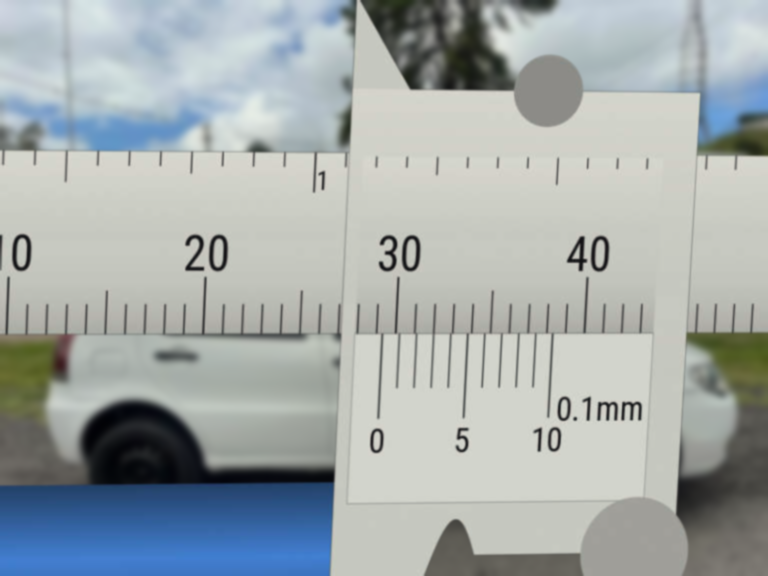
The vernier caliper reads 29.3 mm
